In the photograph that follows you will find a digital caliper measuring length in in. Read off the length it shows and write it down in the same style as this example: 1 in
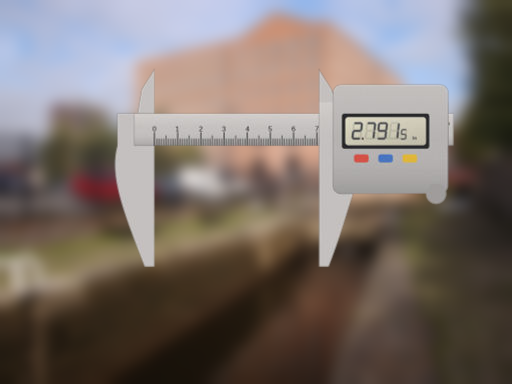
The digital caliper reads 2.7915 in
